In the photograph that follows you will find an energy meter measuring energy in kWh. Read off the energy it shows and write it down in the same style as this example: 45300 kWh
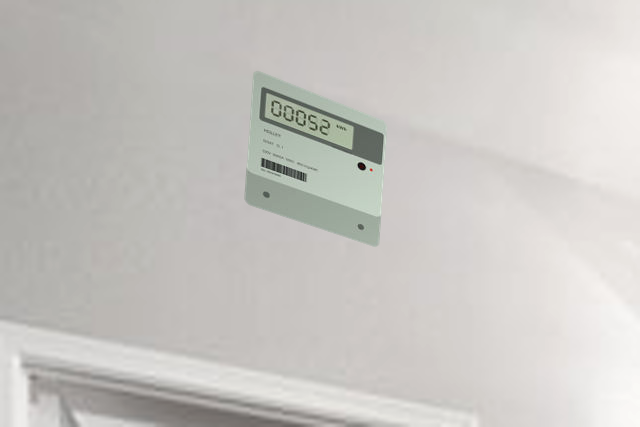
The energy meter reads 52 kWh
